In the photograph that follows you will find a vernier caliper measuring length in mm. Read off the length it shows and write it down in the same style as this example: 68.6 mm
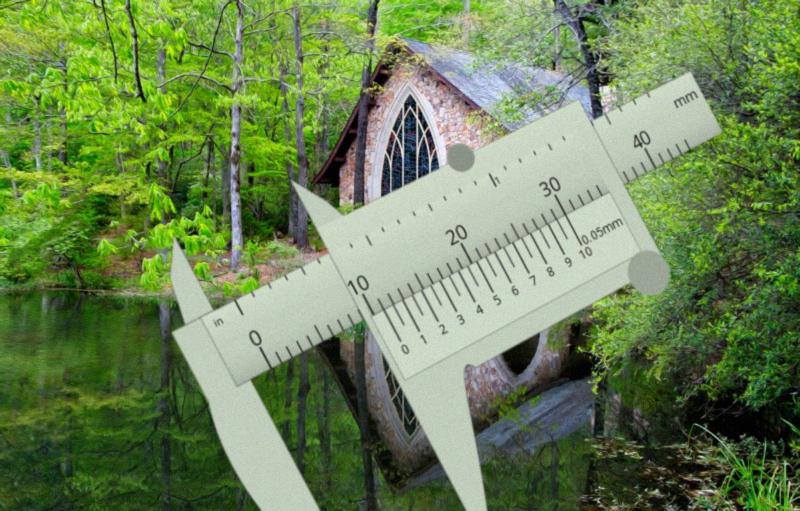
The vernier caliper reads 11.0 mm
